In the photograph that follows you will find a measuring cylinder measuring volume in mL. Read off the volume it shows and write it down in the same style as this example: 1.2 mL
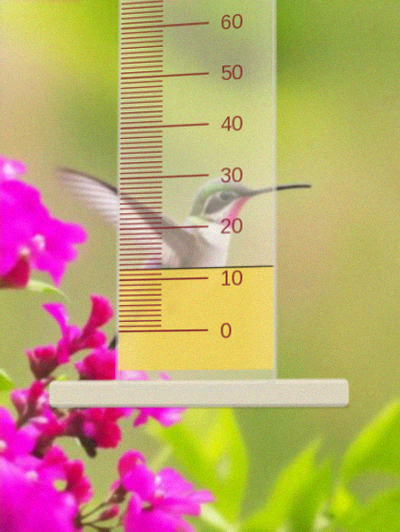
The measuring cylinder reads 12 mL
